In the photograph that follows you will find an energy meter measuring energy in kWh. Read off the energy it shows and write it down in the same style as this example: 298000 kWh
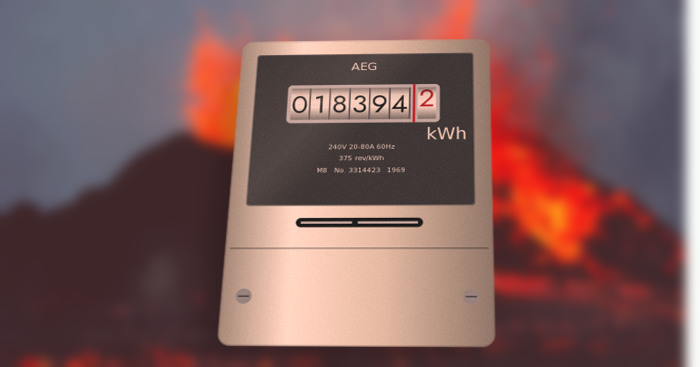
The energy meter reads 18394.2 kWh
